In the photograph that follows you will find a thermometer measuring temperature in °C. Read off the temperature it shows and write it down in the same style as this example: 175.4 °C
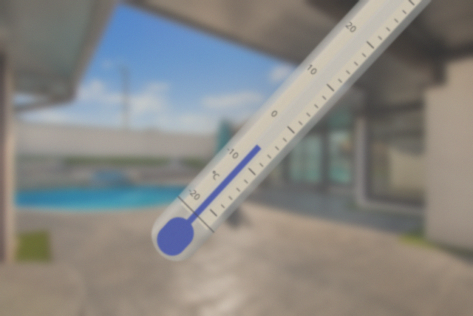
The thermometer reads -6 °C
